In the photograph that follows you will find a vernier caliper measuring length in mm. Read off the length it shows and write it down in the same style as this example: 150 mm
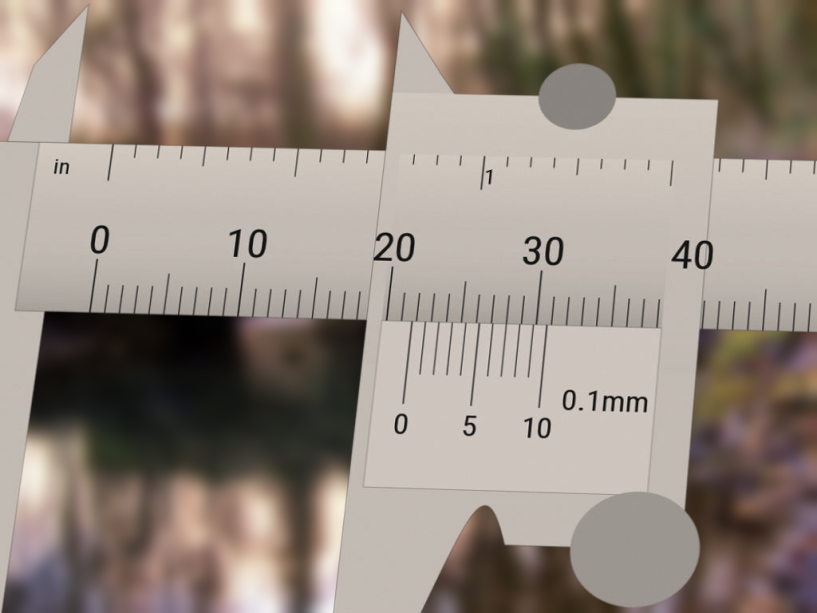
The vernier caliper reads 21.7 mm
